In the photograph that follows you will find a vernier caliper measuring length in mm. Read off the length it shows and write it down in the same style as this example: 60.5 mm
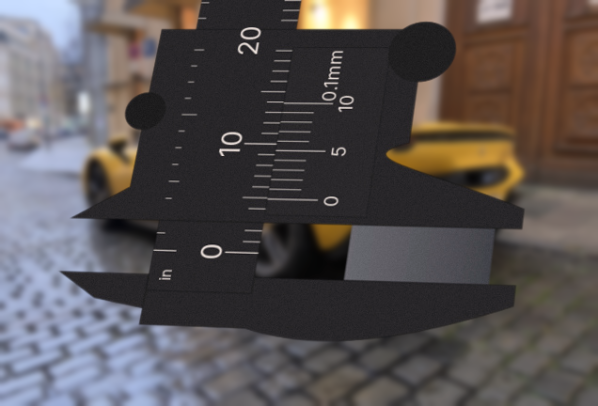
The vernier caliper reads 4.9 mm
